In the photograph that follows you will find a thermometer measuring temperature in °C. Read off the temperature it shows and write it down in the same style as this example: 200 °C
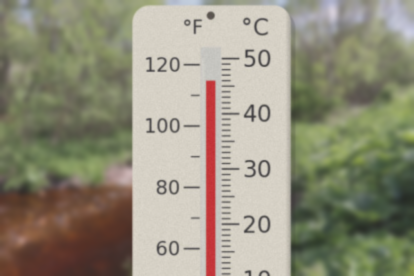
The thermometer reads 46 °C
